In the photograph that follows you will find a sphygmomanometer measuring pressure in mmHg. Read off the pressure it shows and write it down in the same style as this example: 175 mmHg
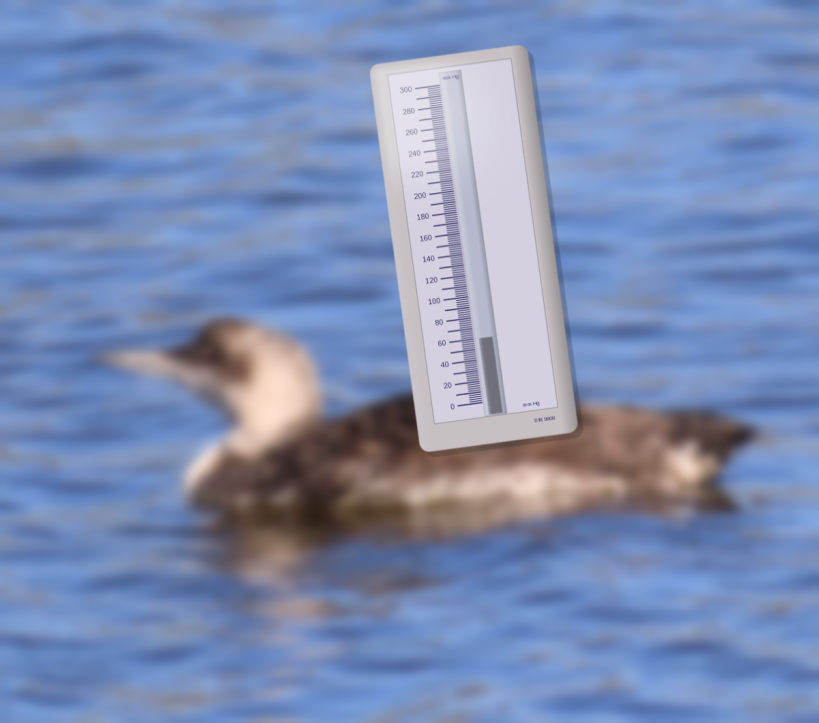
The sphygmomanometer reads 60 mmHg
